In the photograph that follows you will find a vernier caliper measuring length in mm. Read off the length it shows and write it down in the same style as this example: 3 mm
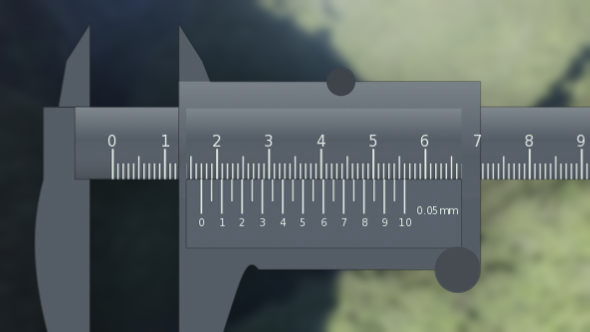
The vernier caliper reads 17.0 mm
